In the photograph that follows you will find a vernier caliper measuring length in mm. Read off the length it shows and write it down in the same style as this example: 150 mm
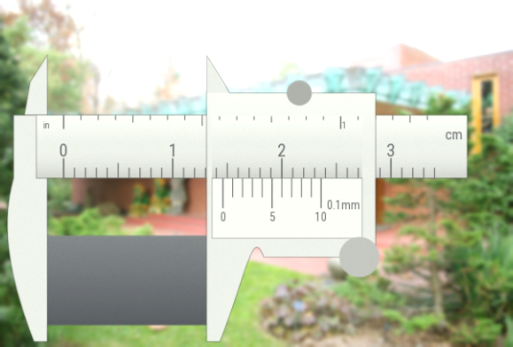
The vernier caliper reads 14.6 mm
